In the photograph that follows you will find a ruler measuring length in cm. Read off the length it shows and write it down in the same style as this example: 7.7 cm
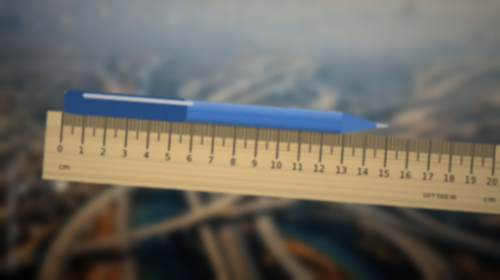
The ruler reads 15 cm
